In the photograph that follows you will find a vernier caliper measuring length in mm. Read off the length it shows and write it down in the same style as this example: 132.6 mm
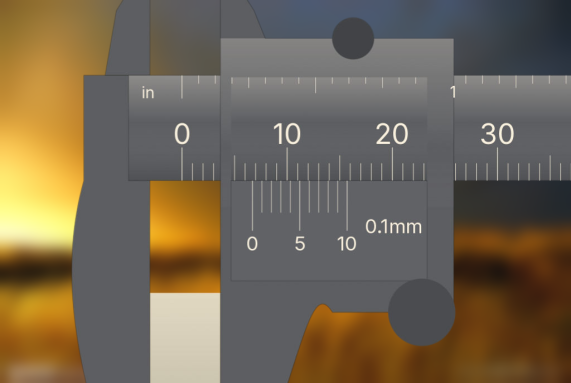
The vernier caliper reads 6.7 mm
